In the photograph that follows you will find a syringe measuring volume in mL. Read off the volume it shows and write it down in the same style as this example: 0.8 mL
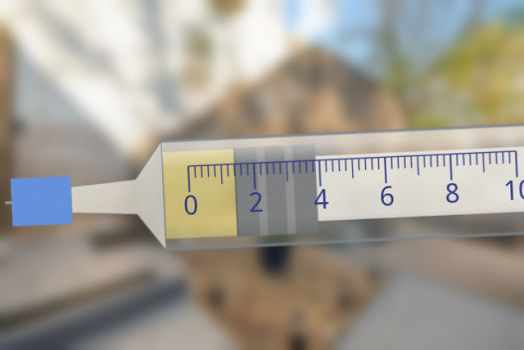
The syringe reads 1.4 mL
